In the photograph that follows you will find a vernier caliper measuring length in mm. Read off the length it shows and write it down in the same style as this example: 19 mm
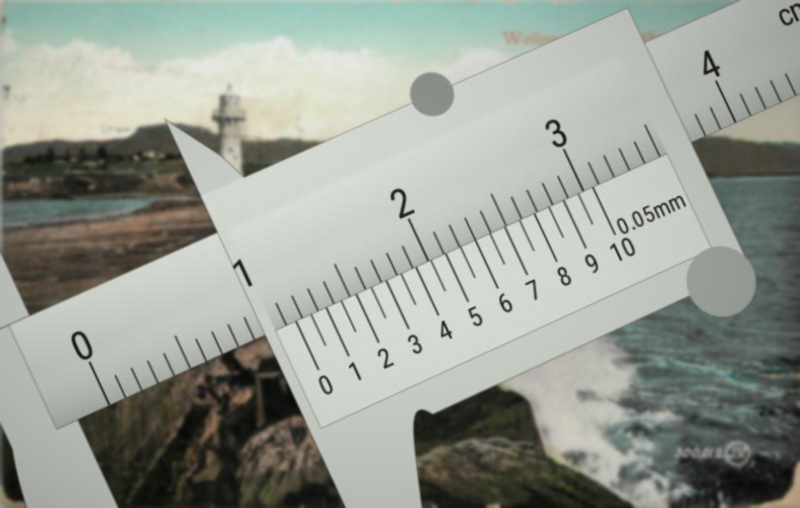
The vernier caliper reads 11.6 mm
